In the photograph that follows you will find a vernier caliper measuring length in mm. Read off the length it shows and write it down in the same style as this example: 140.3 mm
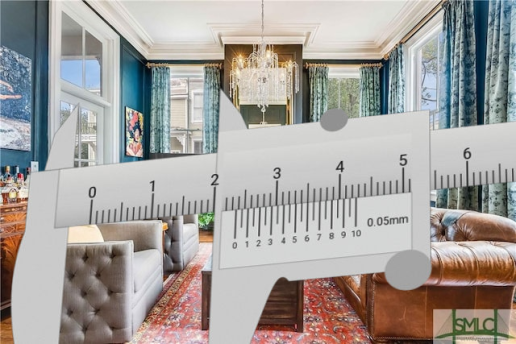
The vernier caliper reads 23.6 mm
